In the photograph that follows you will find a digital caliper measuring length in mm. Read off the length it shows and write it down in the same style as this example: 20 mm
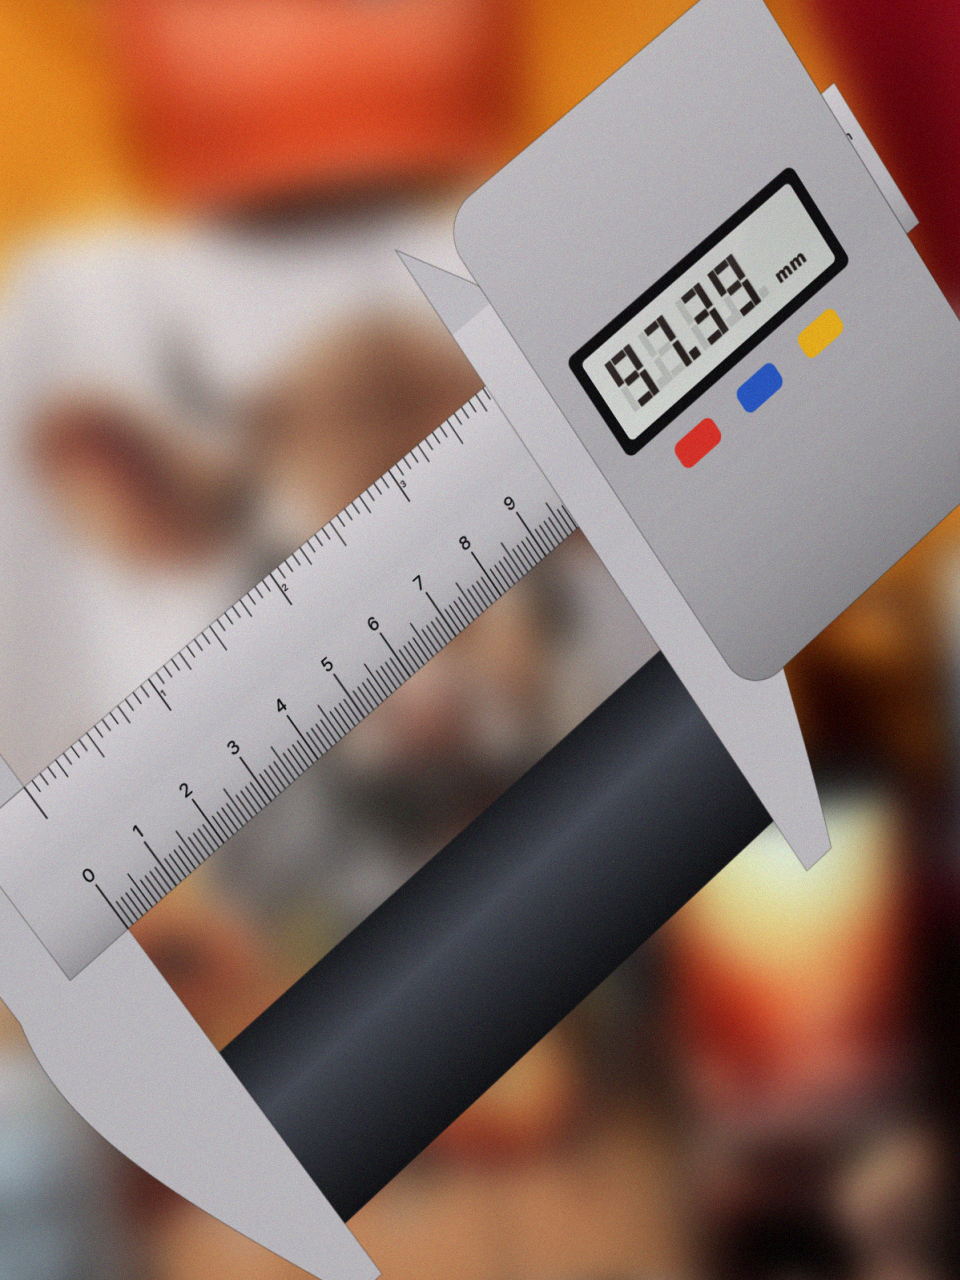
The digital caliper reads 97.39 mm
